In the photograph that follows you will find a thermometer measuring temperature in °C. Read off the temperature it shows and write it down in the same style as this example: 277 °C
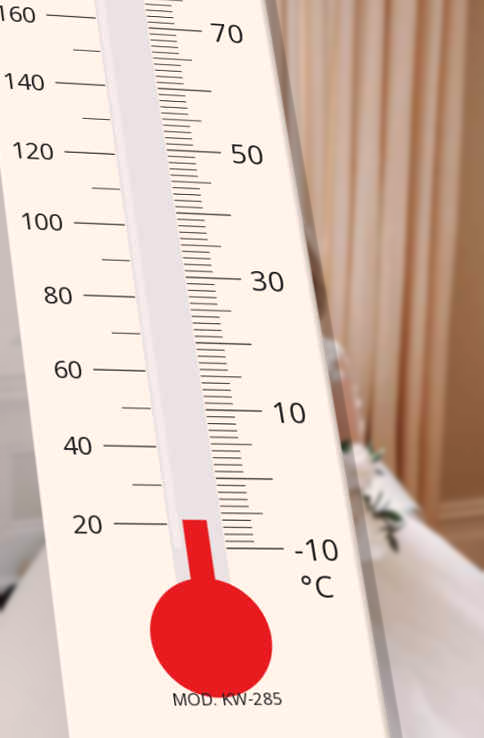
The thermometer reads -6 °C
